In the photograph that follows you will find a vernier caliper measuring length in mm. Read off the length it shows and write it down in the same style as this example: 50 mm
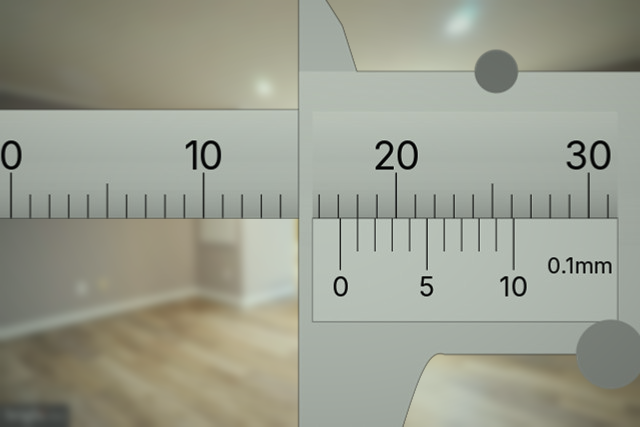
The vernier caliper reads 17.1 mm
